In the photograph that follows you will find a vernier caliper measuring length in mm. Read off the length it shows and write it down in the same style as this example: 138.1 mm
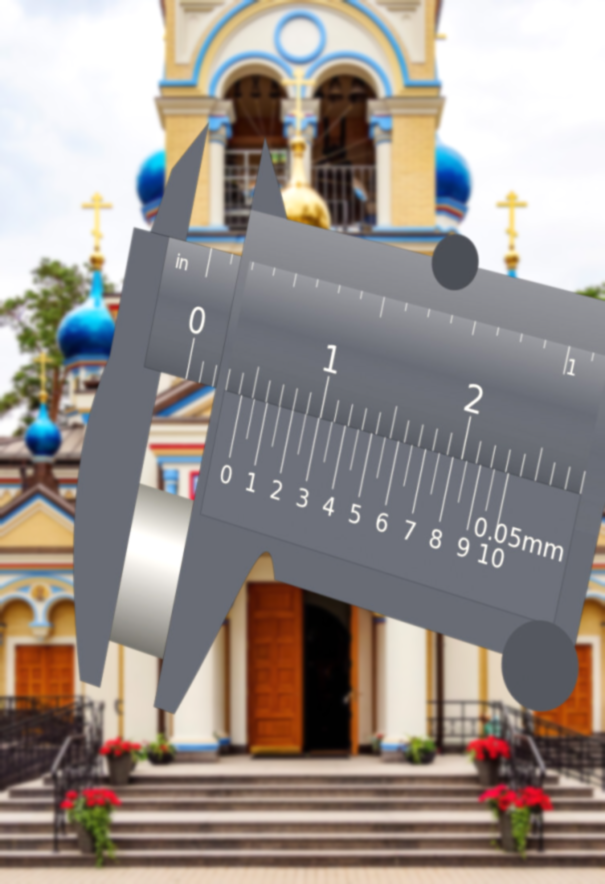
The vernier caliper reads 4.2 mm
